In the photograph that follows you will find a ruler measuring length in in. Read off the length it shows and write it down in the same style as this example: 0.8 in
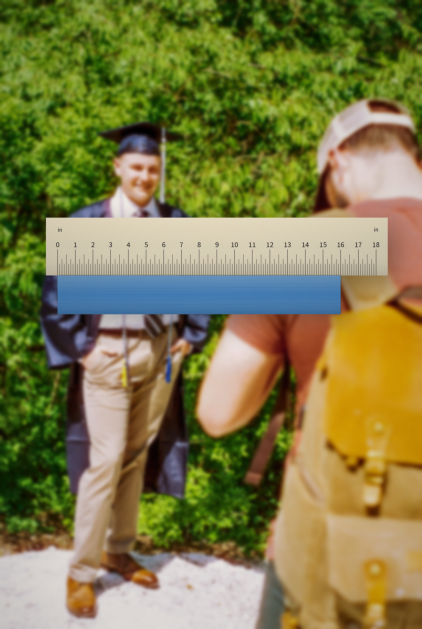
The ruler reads 16 in
